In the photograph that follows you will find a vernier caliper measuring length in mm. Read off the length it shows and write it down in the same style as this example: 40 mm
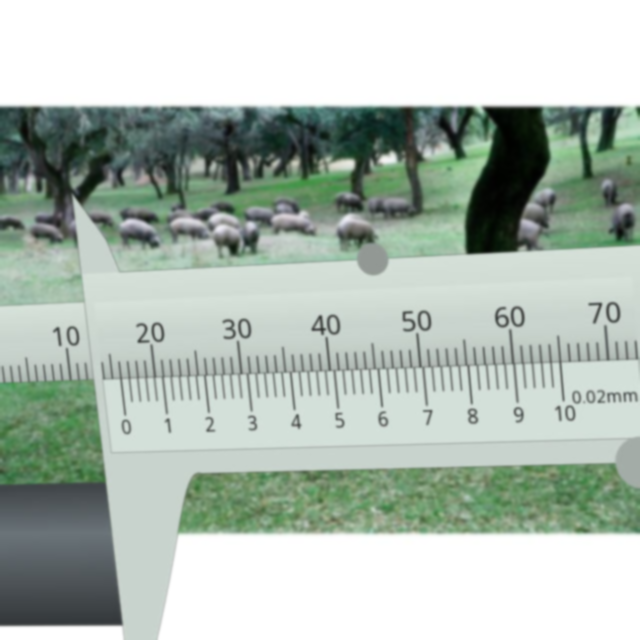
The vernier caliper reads 16.0 mm
